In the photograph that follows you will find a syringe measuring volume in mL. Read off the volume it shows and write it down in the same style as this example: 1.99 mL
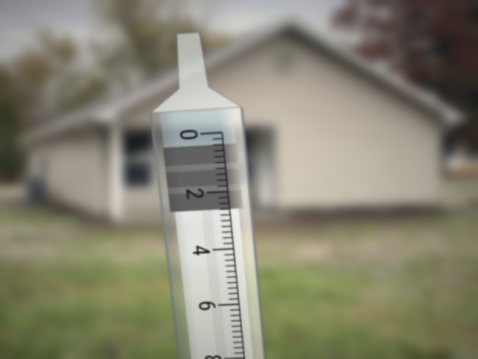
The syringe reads 0.4 mL
